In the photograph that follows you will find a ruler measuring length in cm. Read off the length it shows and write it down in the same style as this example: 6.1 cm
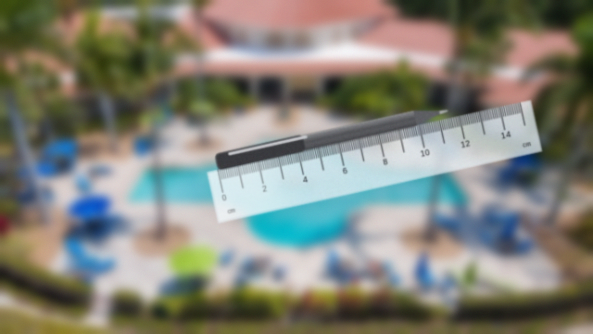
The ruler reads 11.5 cm
